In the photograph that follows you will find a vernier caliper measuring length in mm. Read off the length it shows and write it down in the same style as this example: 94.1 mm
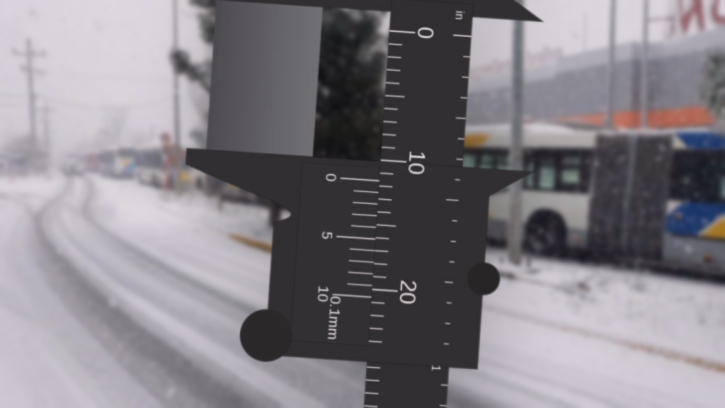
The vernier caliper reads 11.6 mm
